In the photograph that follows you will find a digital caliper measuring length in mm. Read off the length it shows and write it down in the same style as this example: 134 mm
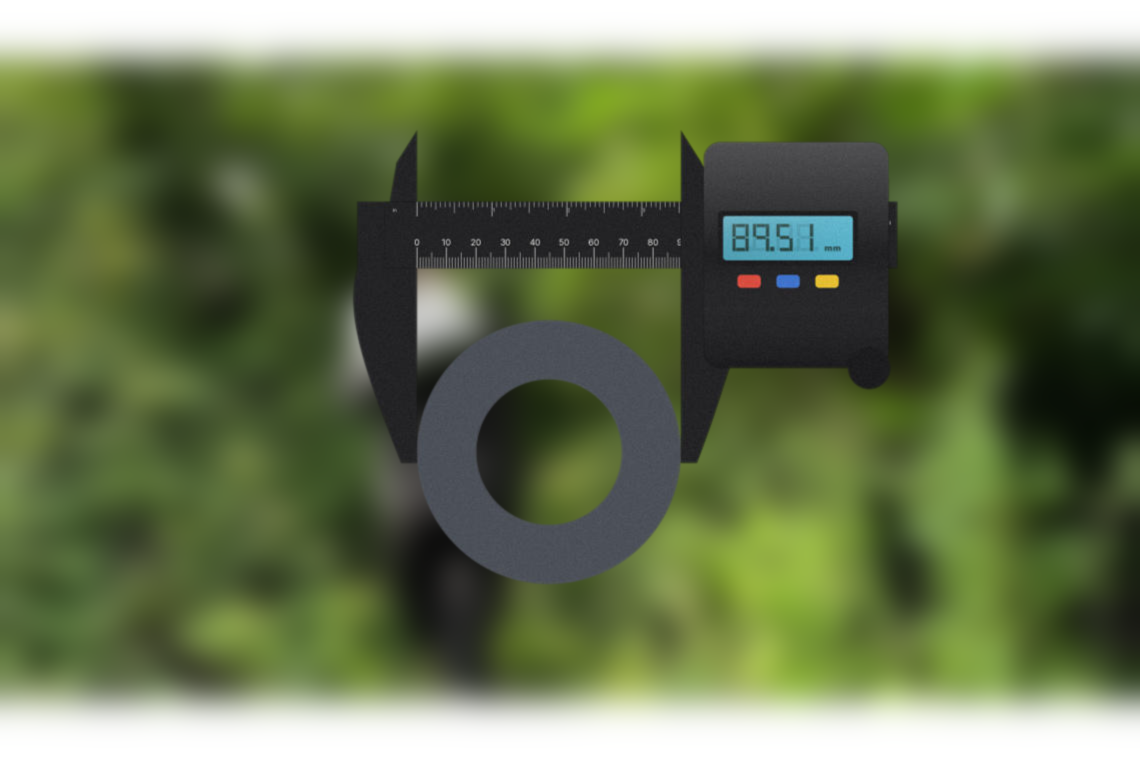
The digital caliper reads 89.51 mm
